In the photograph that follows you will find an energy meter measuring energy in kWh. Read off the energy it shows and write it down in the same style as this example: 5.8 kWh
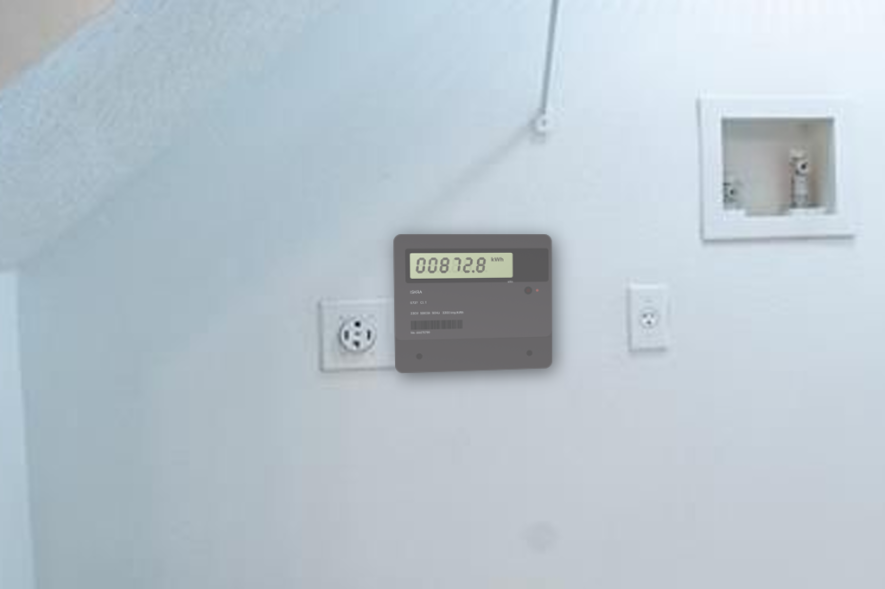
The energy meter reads 872.8 kWh
